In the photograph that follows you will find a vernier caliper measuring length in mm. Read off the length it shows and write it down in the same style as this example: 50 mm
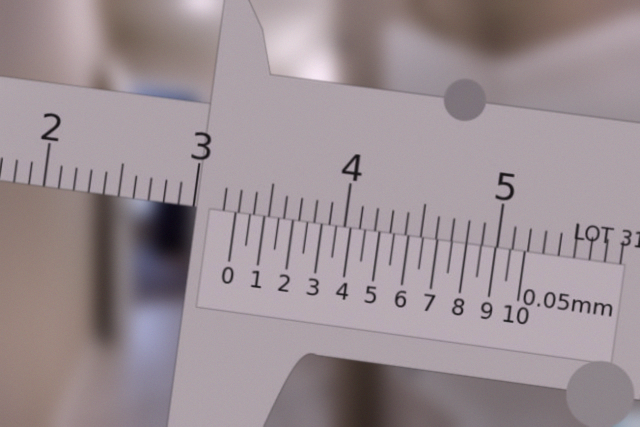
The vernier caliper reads 32.8 mm
